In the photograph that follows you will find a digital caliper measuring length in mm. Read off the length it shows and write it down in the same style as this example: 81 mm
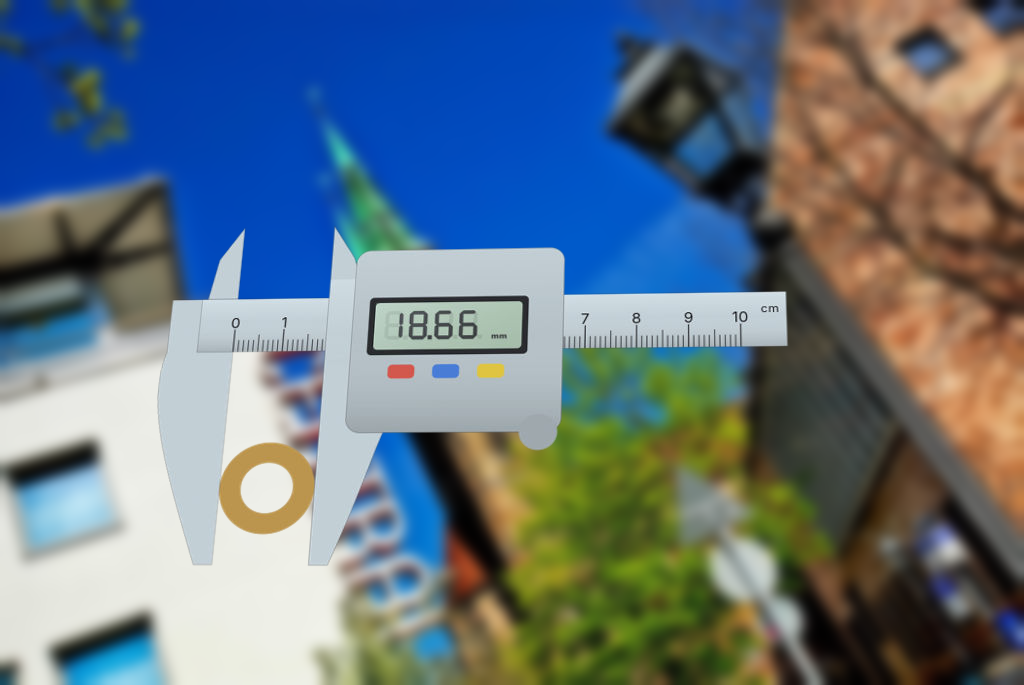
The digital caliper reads 18.66 mm
